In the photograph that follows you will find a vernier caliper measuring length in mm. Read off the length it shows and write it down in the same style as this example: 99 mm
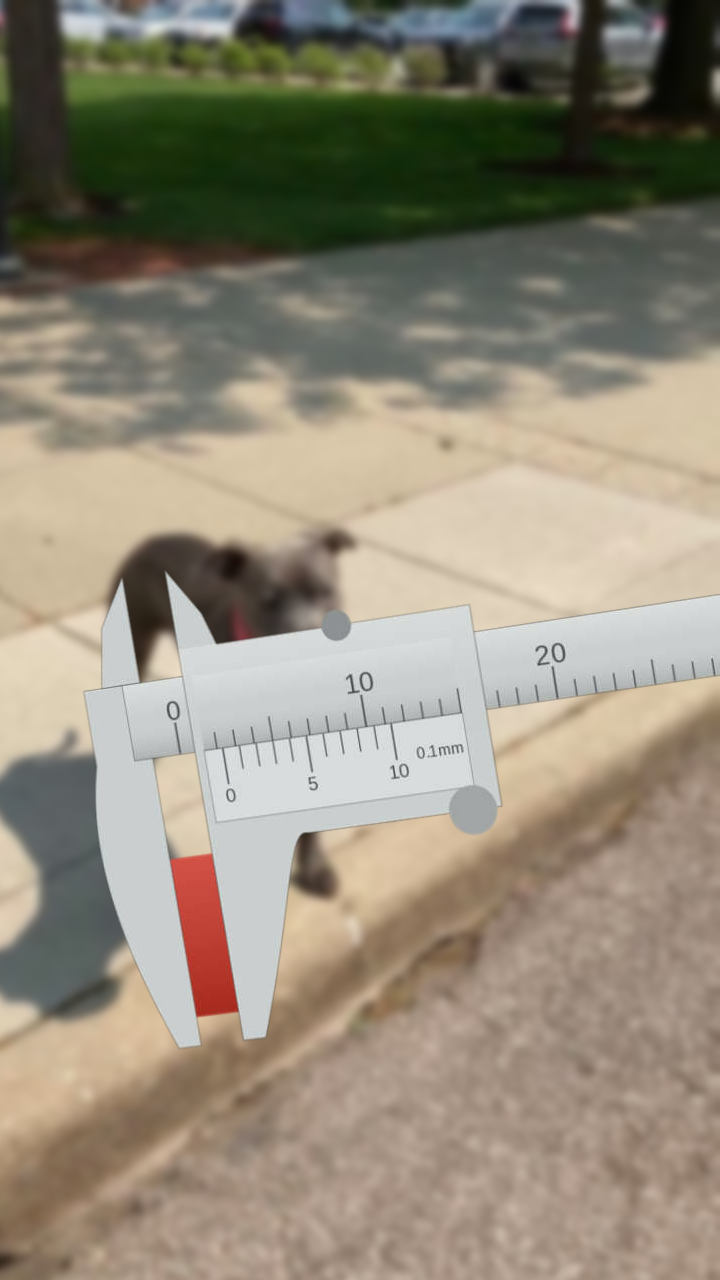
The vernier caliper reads 2.3 mm
